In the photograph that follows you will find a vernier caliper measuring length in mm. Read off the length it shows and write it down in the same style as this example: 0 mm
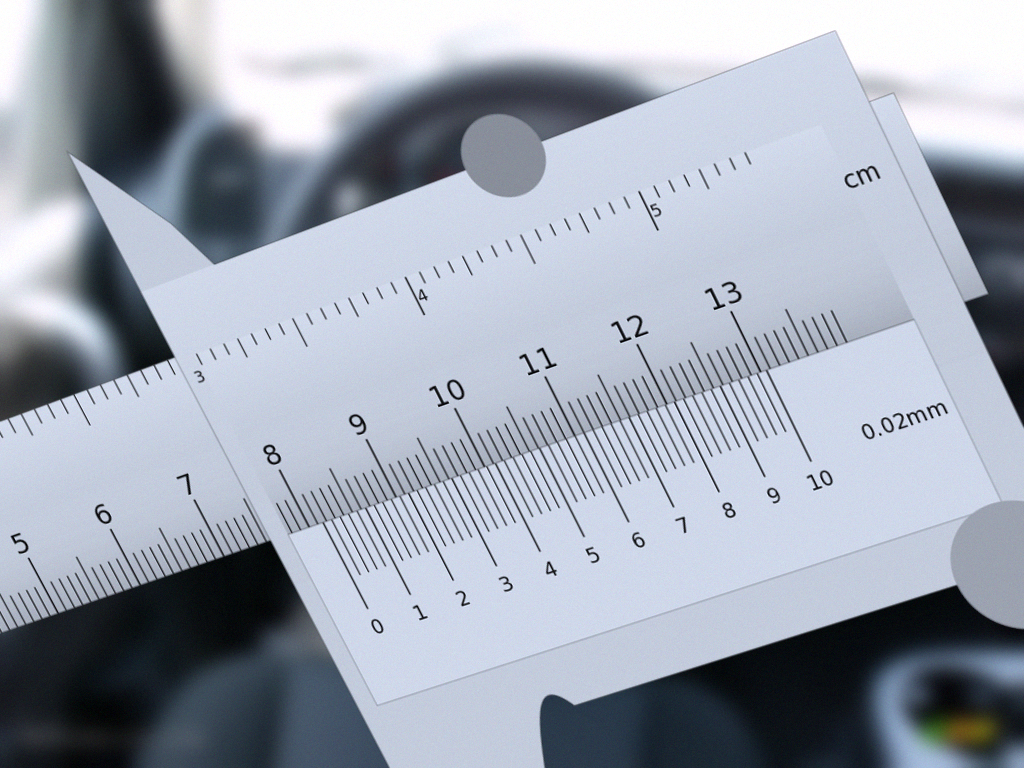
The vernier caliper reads 81.6 mm
